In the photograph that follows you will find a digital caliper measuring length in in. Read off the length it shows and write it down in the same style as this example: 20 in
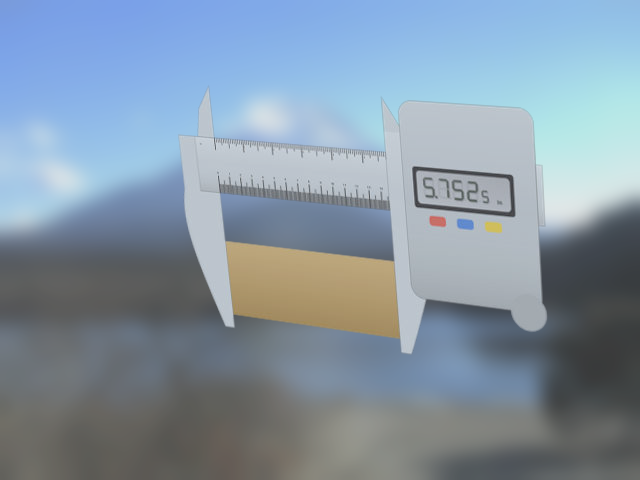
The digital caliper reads 5.7525 in
